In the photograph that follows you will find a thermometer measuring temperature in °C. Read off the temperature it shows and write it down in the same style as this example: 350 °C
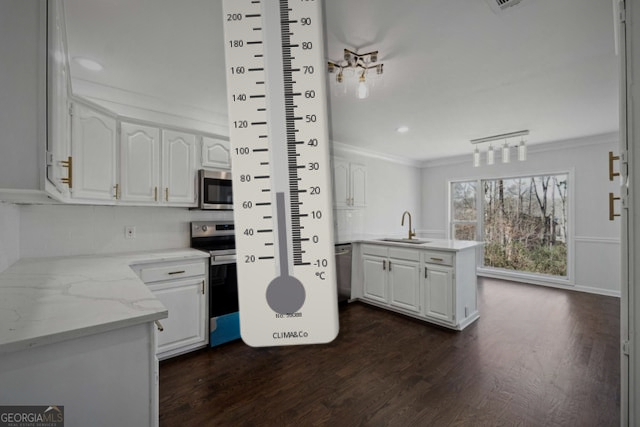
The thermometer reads 20 °C
